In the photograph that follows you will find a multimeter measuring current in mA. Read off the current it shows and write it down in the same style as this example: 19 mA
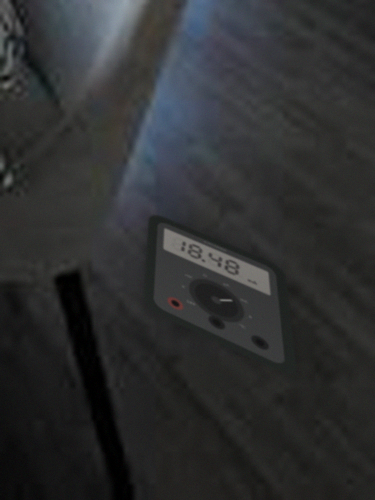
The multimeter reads 18.48 mA
